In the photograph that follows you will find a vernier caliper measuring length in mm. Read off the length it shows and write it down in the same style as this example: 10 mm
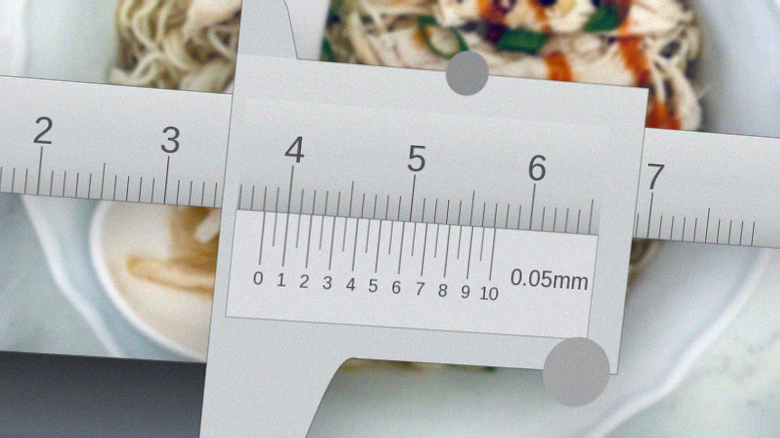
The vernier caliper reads 38.1 mm
